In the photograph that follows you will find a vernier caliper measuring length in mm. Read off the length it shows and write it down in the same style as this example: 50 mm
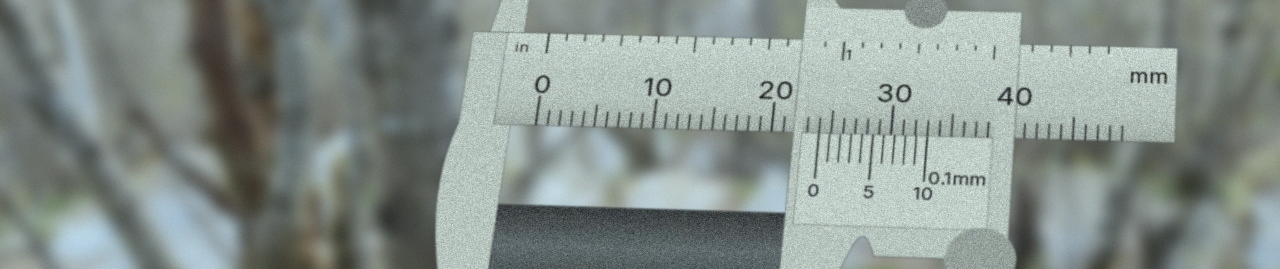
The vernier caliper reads 24.0 mm
